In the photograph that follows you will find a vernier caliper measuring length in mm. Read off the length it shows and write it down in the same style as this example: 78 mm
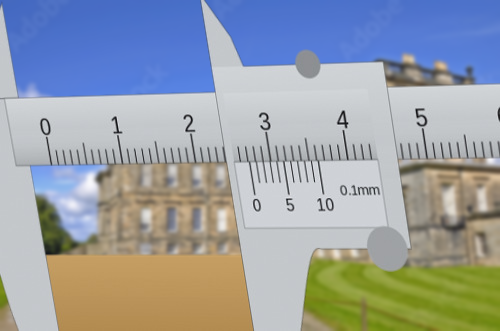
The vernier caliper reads 27.2 mm
